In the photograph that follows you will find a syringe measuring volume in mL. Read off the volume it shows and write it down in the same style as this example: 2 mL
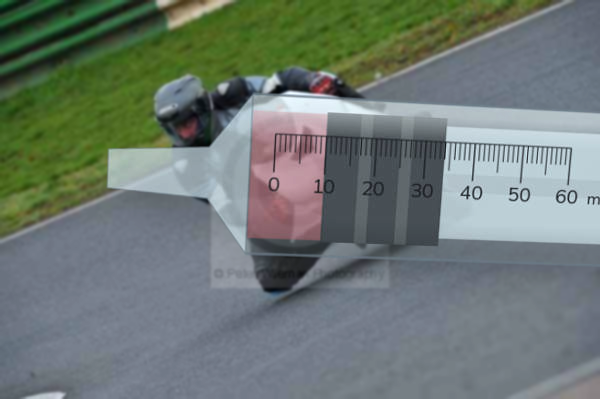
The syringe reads 10 mL
